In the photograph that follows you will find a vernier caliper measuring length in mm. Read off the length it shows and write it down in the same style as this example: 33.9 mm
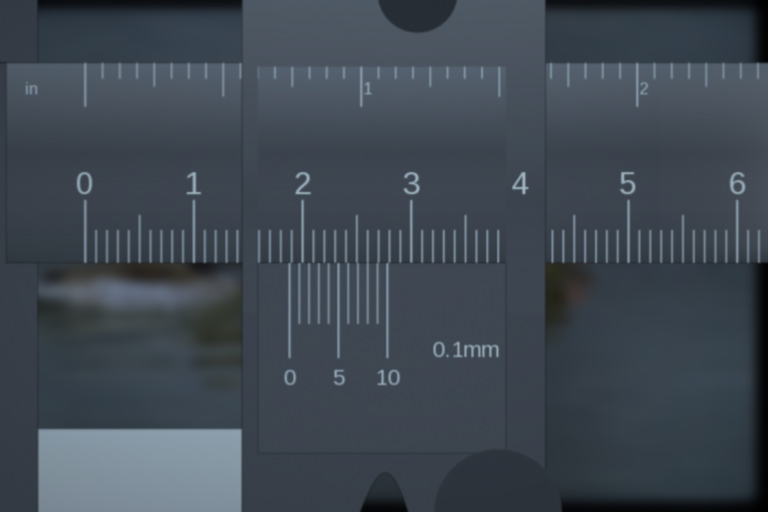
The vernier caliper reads 18.8 mm
